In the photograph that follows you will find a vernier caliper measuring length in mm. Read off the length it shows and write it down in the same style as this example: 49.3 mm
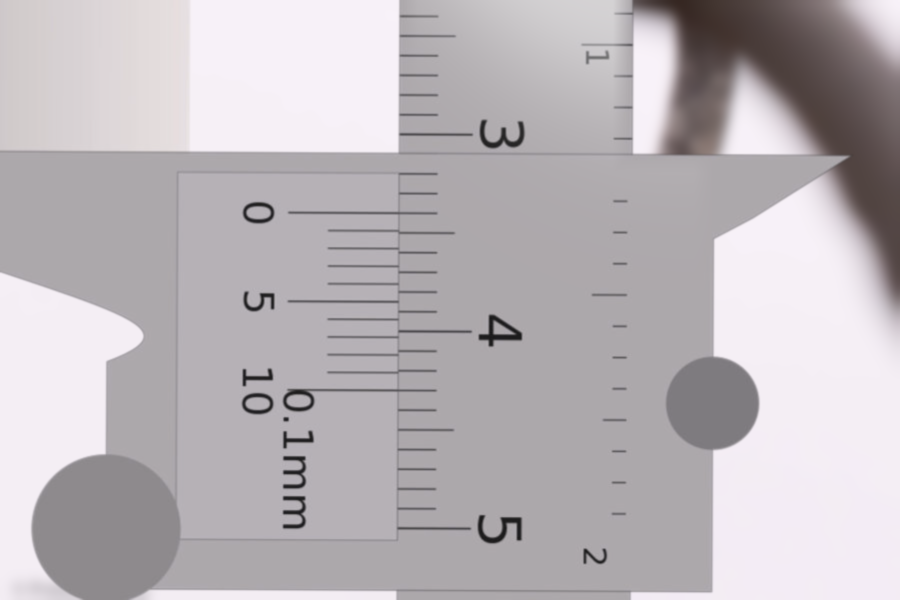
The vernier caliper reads 34.0 mm
